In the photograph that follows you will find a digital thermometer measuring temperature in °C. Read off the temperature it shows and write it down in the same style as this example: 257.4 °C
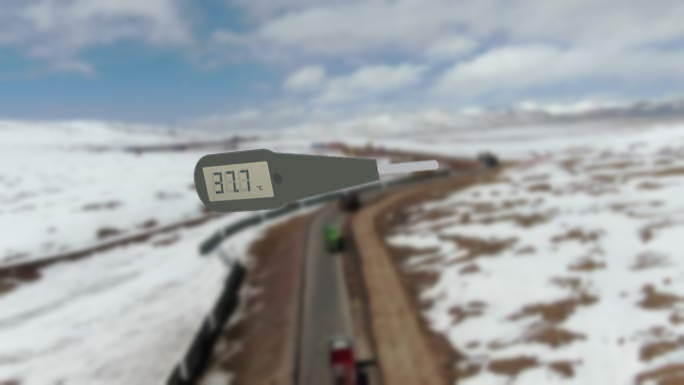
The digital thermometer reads 37.7 °C
